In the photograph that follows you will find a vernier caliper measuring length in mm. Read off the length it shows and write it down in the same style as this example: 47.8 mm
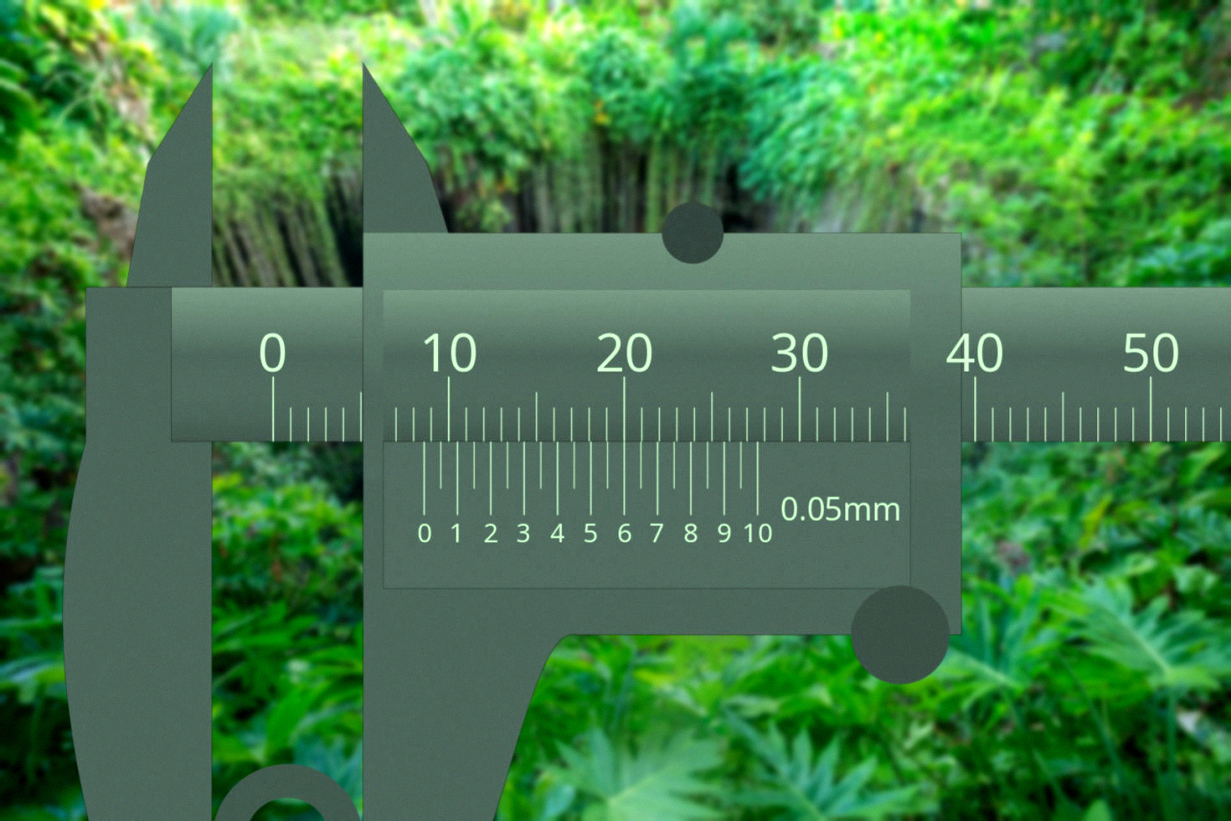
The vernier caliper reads 8.6 mm
